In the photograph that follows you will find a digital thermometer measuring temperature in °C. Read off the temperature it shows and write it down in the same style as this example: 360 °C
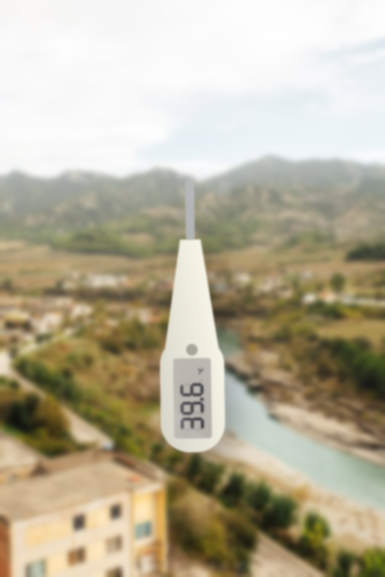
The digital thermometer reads 39.6 °C
